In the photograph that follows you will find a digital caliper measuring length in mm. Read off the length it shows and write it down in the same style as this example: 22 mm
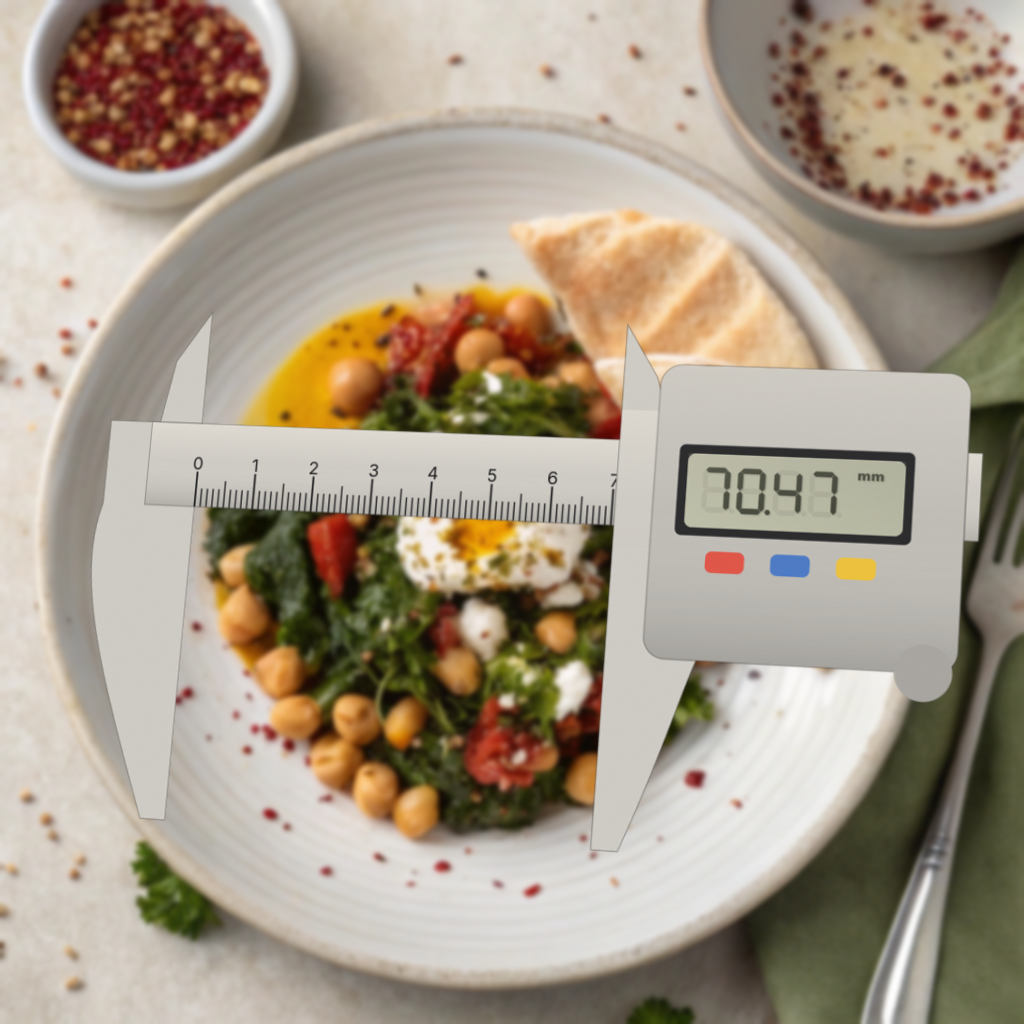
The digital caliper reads 70.47 mm
